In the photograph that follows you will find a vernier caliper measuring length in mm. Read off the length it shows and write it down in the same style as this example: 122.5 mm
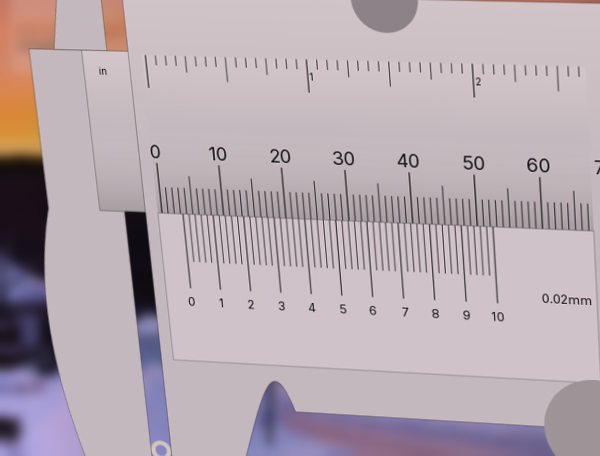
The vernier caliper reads 3.4 mm
